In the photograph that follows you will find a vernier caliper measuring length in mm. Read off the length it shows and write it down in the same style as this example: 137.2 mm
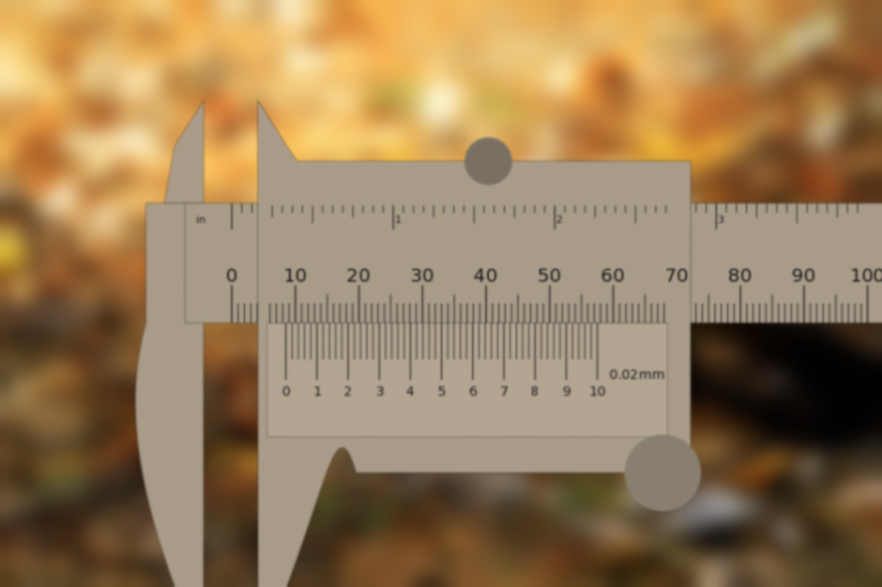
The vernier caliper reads 8.5 mm
